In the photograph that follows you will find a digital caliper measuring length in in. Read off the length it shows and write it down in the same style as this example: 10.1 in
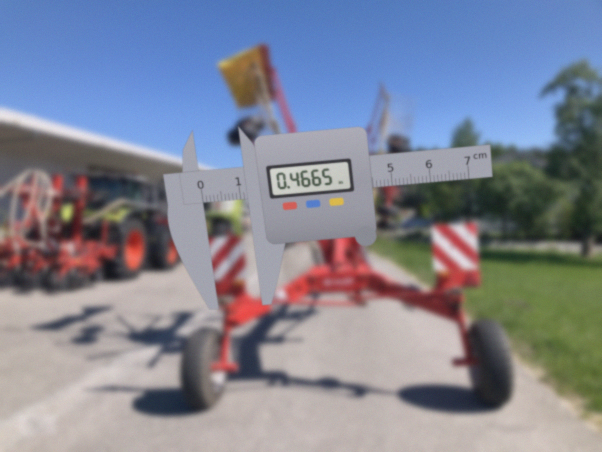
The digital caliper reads 0.4665 in
